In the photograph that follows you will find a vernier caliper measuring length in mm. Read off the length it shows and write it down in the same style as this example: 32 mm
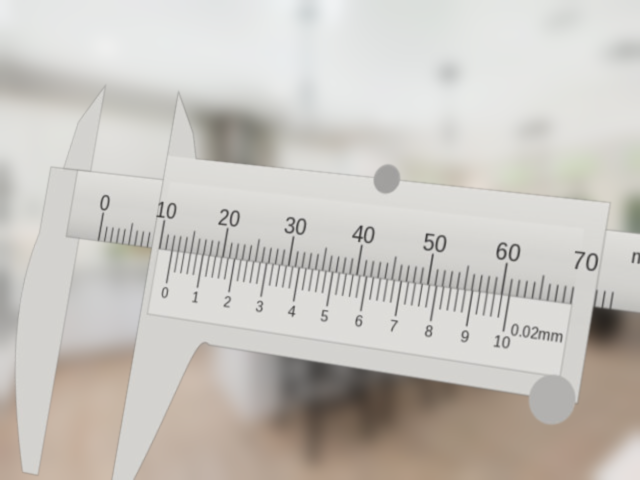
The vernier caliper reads 12.0 mm
